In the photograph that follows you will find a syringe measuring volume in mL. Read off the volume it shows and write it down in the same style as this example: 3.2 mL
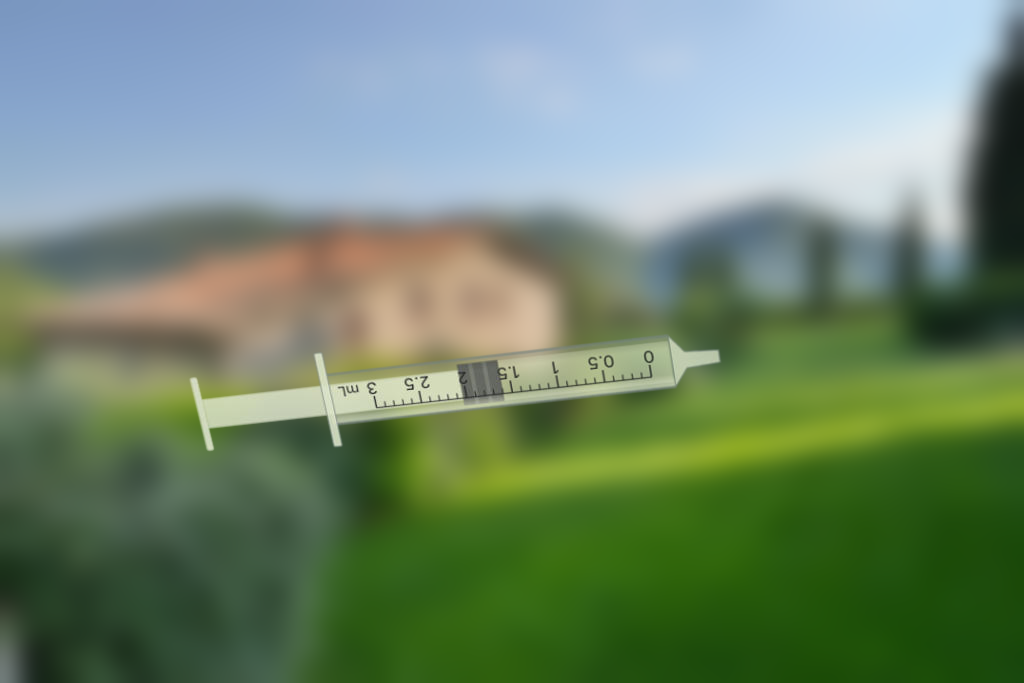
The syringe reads 1.6 mL
